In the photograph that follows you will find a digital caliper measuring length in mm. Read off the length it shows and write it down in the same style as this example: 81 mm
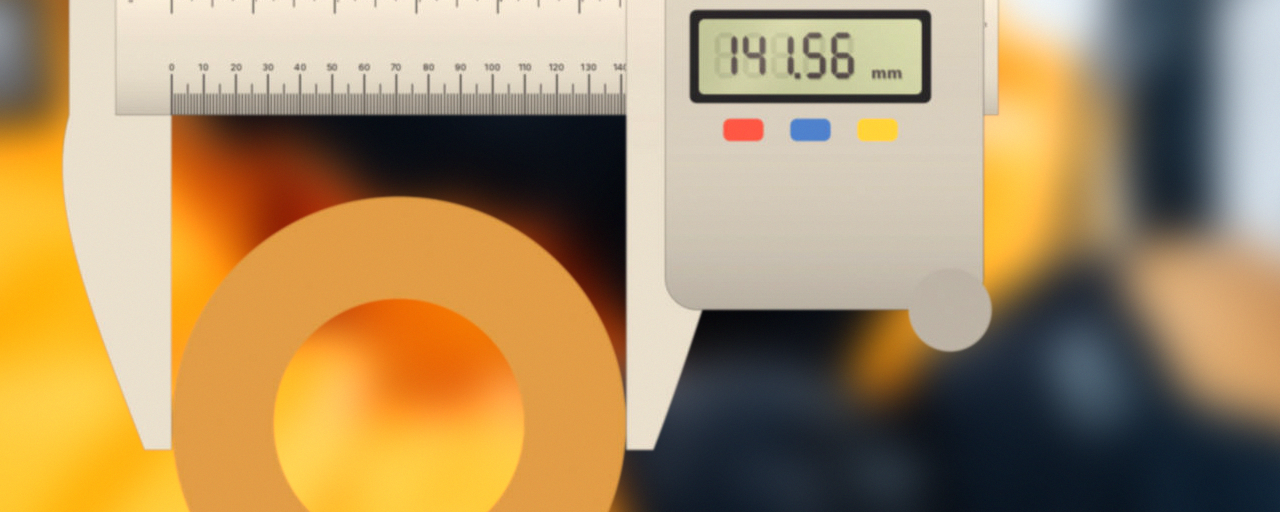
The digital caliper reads 141.56 mm
